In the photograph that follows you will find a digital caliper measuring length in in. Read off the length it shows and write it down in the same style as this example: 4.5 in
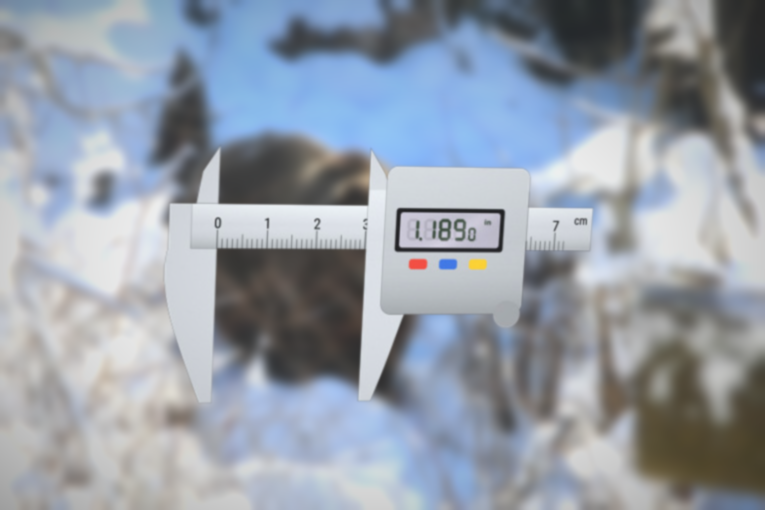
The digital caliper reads 1.1890 in
